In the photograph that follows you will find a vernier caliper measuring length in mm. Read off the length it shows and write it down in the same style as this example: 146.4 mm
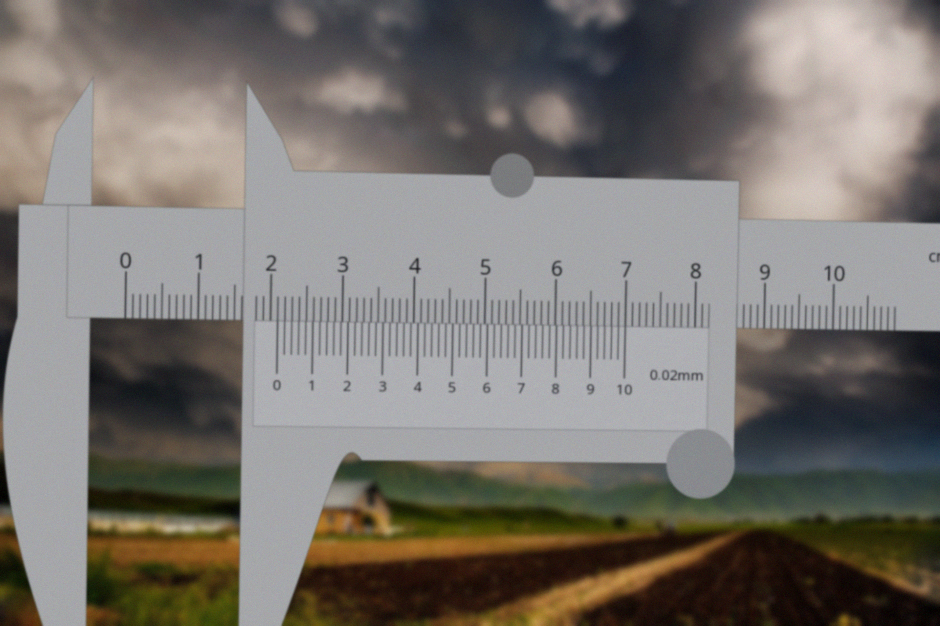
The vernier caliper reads 21.0 mm
